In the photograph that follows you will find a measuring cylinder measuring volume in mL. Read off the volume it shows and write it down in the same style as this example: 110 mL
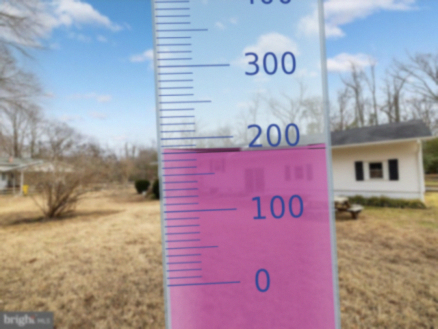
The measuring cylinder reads 180 mL
